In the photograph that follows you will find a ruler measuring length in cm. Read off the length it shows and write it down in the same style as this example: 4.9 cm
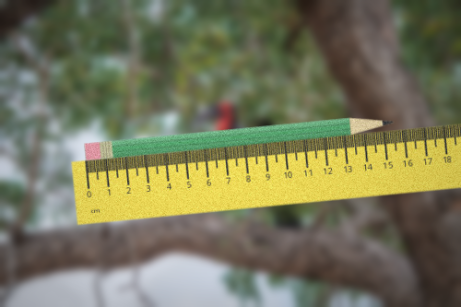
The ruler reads 15.5 cm
